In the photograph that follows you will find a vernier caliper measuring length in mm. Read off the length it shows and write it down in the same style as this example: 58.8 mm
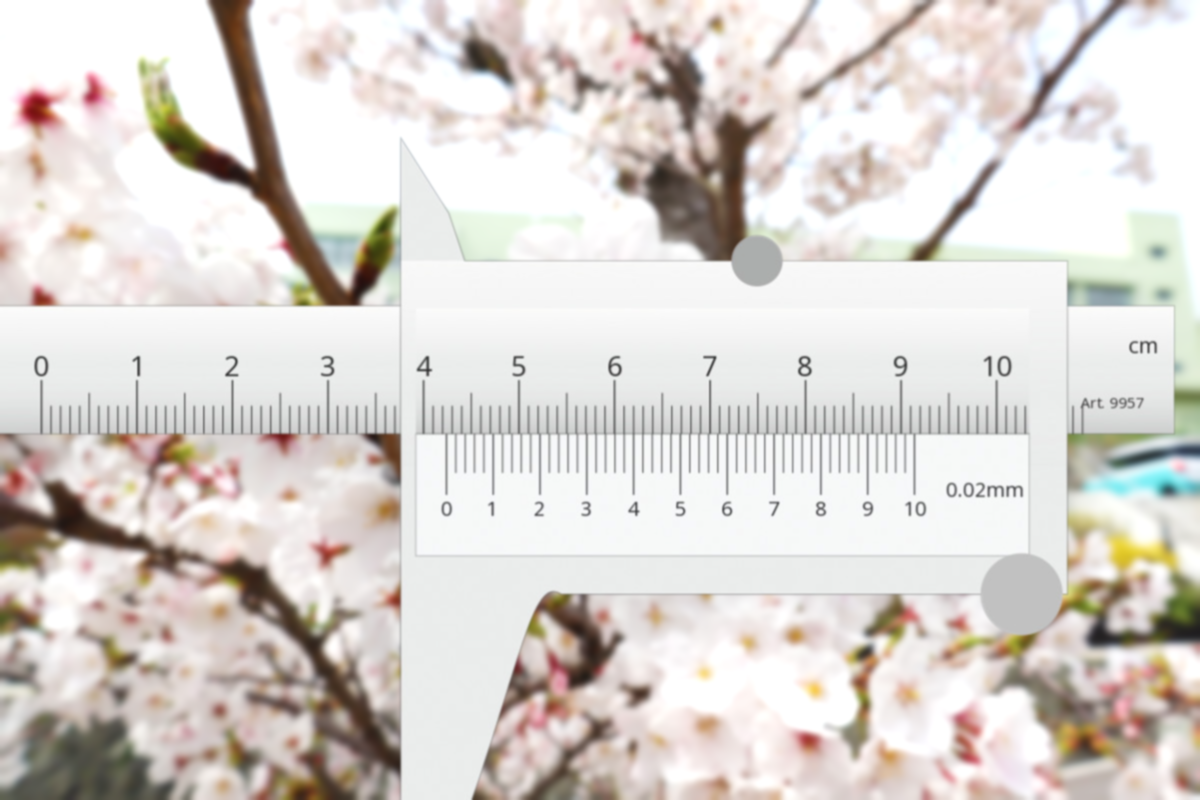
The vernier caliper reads 42.4 mm
